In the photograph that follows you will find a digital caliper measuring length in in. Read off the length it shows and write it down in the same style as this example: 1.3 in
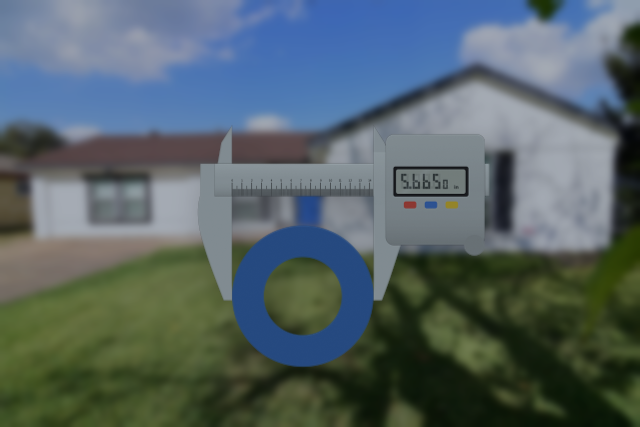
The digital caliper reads 5.6650 in
